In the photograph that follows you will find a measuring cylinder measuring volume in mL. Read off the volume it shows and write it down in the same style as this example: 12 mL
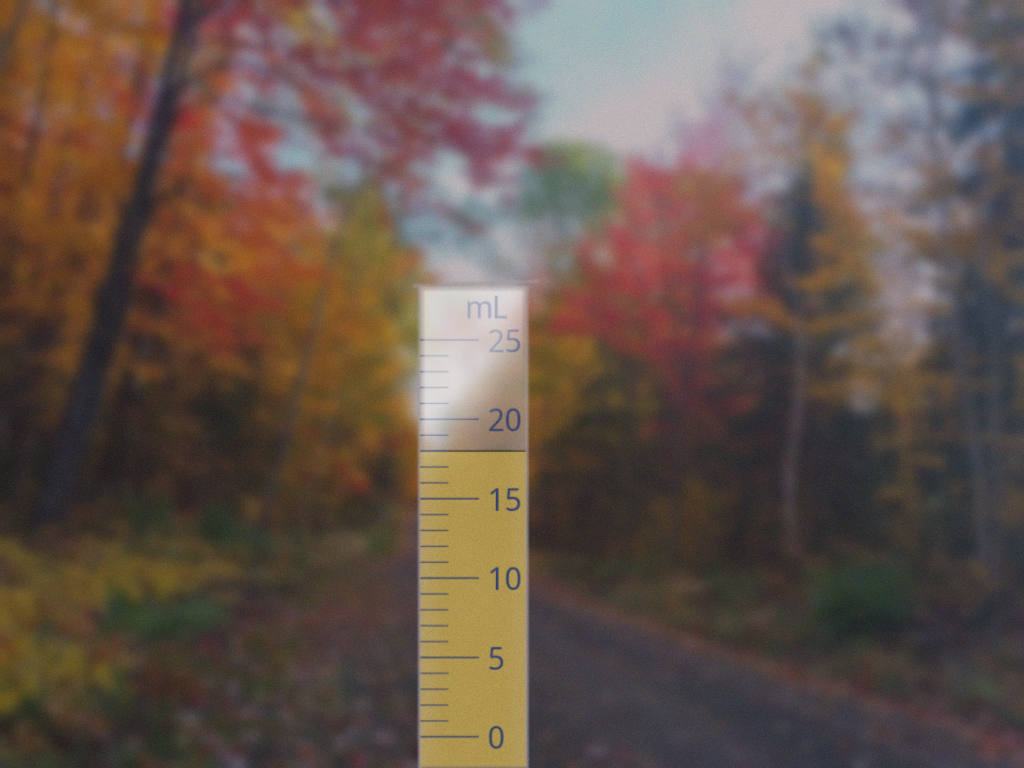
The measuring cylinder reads 18 mL
